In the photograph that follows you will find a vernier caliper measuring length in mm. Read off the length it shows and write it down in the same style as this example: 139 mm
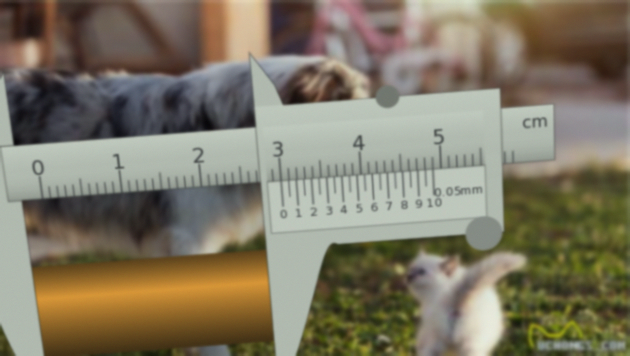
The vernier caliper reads 30.0 mm
